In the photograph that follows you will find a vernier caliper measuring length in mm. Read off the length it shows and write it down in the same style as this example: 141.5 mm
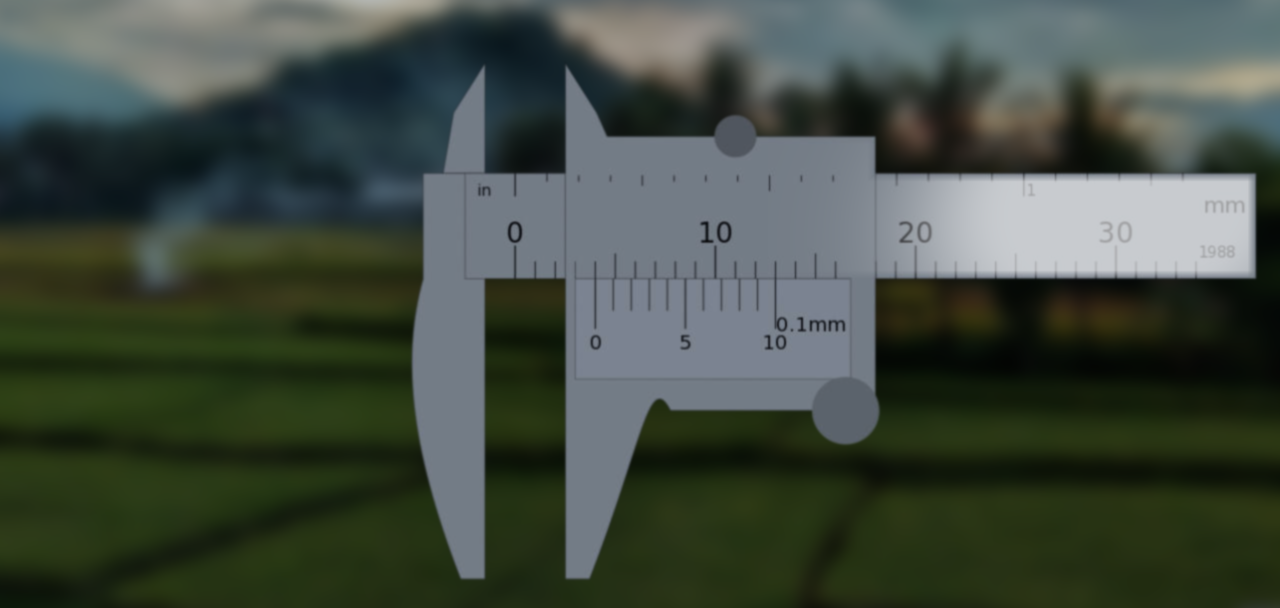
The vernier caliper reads 4.0 mm
